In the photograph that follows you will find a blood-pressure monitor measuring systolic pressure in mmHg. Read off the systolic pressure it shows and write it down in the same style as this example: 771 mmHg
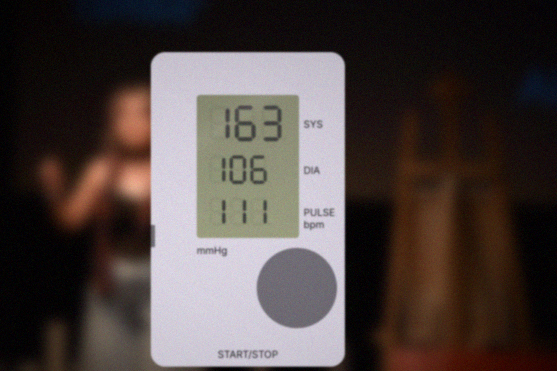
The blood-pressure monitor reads 163 mmHg
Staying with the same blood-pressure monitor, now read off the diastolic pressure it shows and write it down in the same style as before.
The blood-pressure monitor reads 106 mmHg
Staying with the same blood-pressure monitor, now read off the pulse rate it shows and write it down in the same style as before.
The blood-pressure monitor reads 111 bpm
